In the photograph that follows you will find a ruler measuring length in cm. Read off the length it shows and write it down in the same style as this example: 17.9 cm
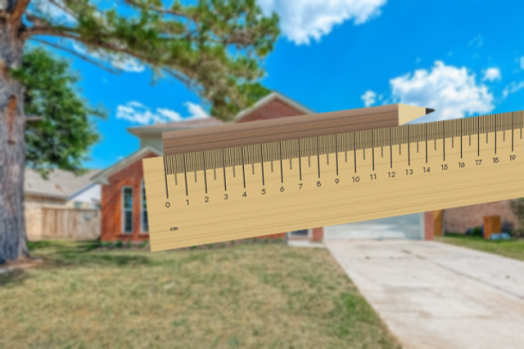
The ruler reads 14.5 cm
